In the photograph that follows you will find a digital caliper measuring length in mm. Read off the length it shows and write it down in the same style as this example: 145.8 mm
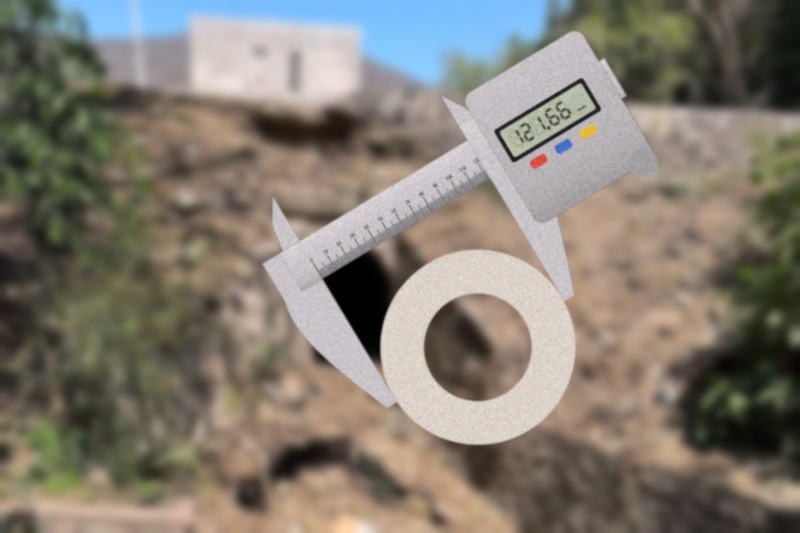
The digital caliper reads 121.66 mm
